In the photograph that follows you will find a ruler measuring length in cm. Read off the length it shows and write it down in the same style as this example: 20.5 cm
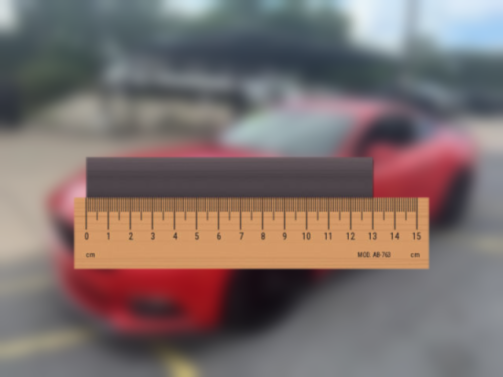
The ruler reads 13 cm
